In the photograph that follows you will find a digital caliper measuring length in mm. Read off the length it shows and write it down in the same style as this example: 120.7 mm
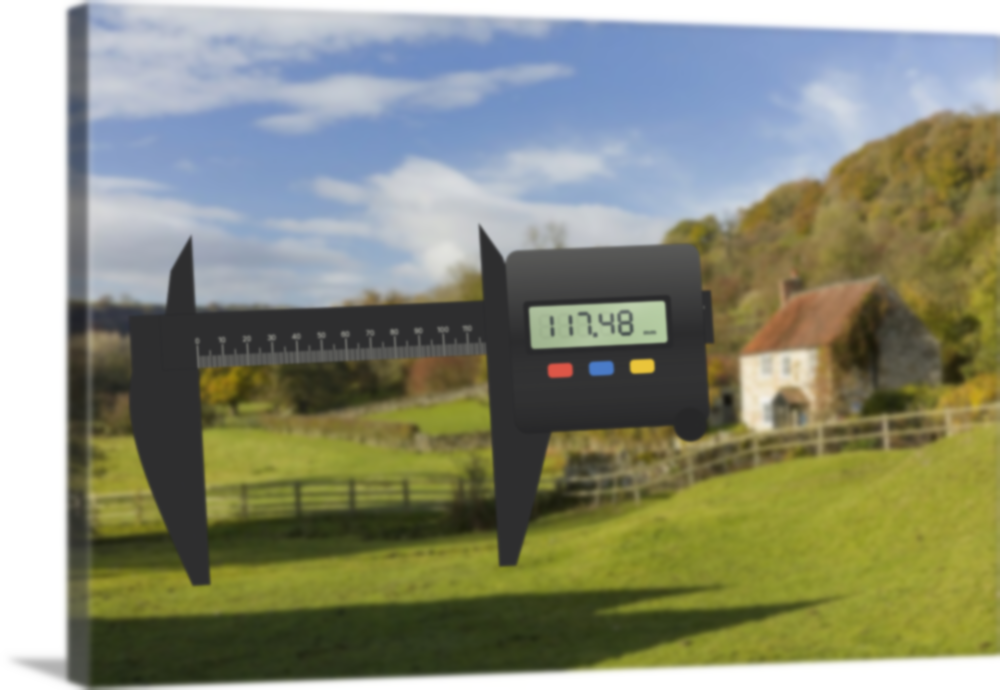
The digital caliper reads 117.48 mm
